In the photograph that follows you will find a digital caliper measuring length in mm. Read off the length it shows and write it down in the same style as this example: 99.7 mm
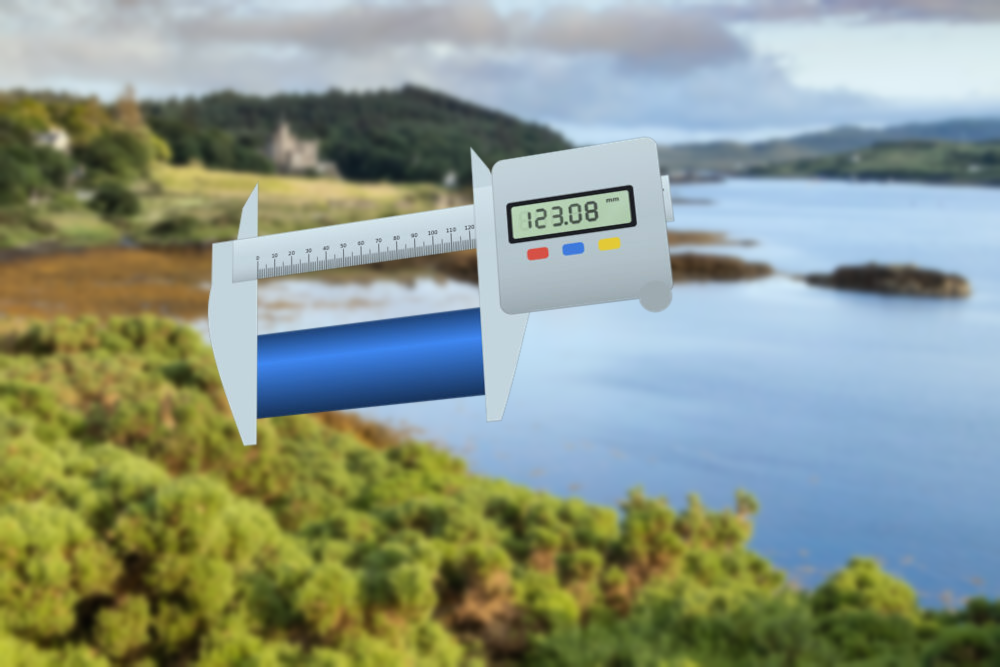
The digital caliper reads 123.08 mm
